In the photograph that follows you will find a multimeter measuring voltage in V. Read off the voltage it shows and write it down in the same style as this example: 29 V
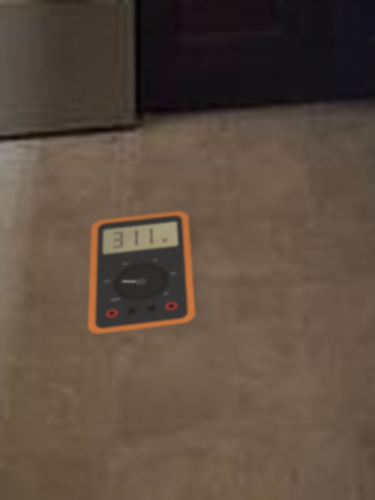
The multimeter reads 311 V
